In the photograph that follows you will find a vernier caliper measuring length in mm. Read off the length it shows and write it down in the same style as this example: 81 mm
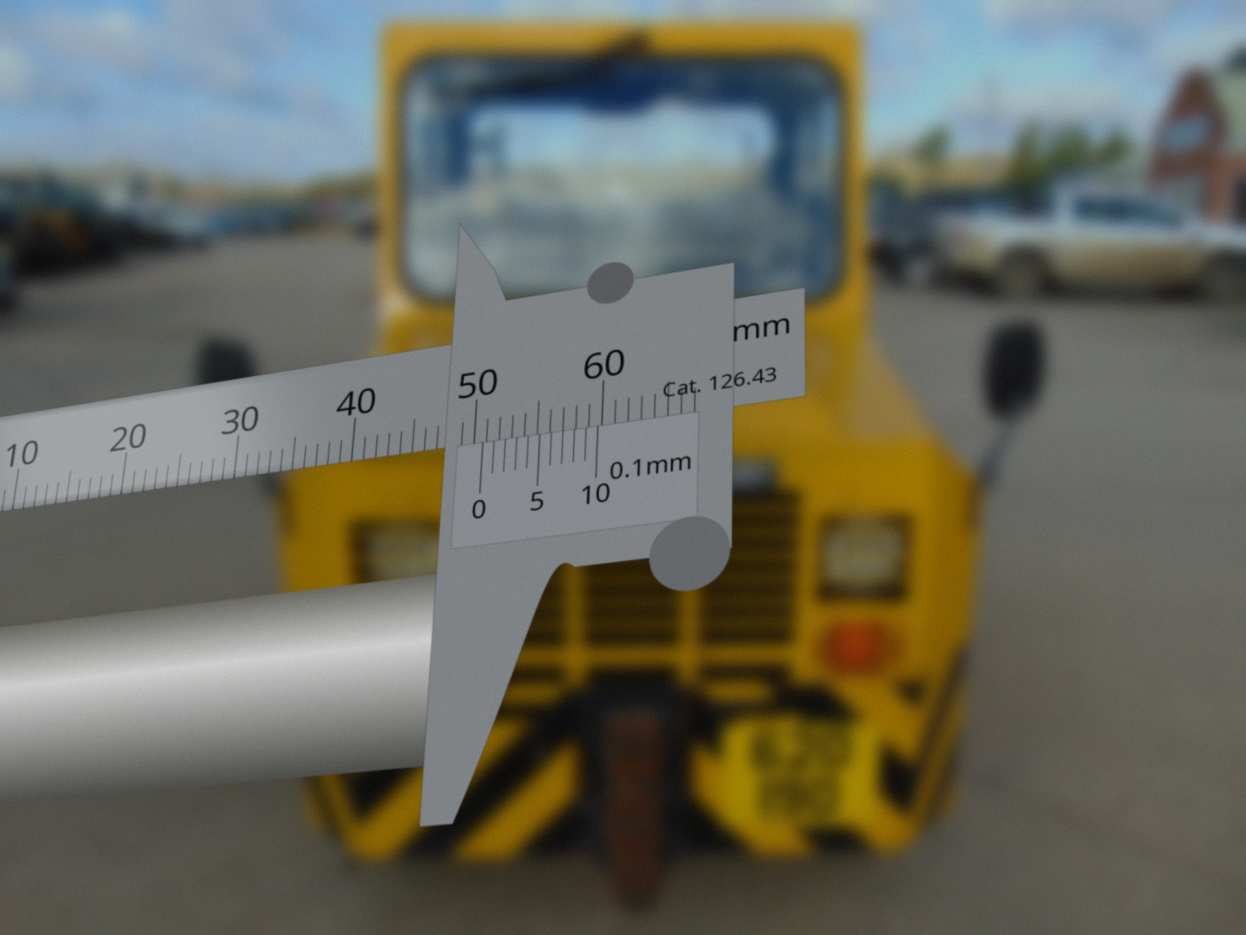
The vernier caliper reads 50.7 mm
